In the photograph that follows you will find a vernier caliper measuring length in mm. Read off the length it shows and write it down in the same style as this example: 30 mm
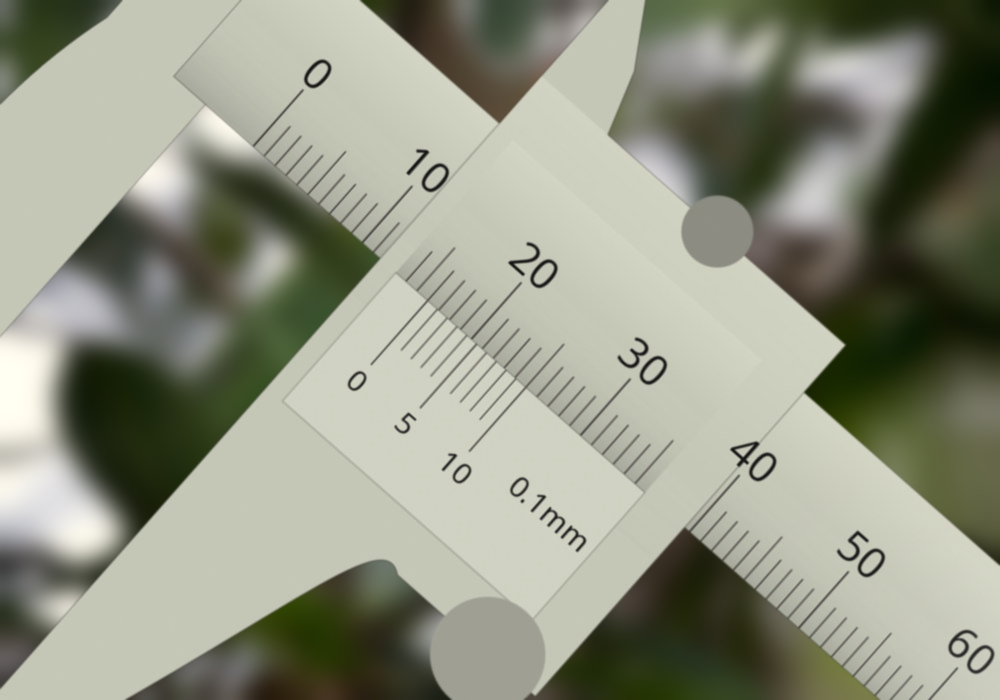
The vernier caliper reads 16.0 mm
